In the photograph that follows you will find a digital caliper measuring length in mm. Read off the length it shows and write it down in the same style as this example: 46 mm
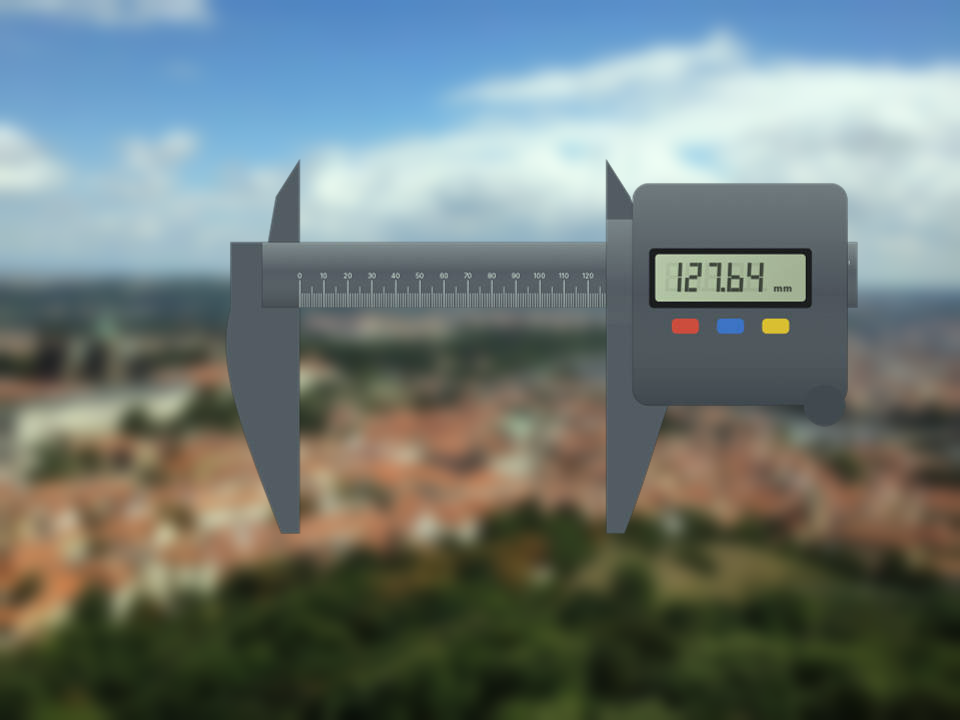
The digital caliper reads 127.64 mm
